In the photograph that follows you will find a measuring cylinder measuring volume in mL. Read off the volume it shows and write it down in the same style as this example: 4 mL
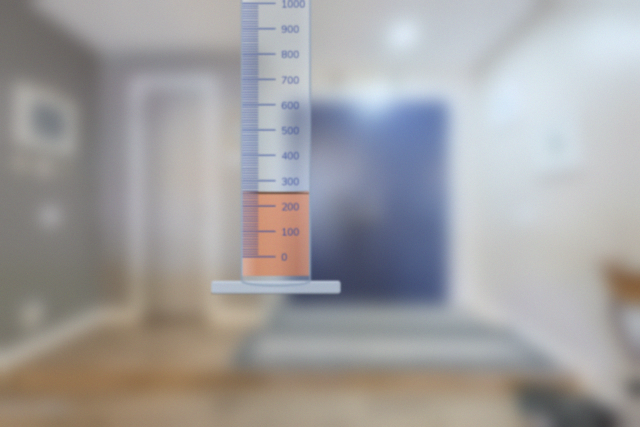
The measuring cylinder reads 250 mL
